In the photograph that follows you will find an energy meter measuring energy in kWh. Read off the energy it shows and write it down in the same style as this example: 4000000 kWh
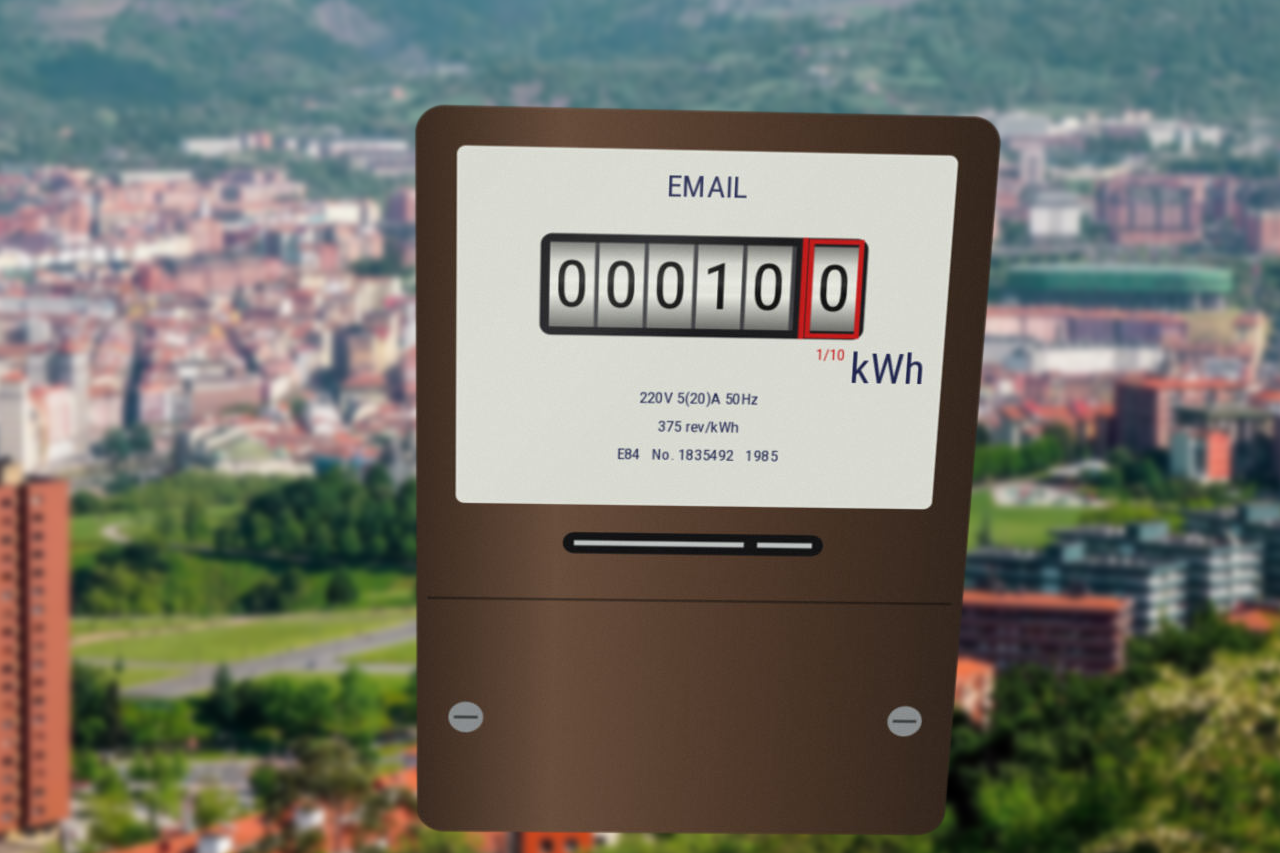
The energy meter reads 10.0 kWh
